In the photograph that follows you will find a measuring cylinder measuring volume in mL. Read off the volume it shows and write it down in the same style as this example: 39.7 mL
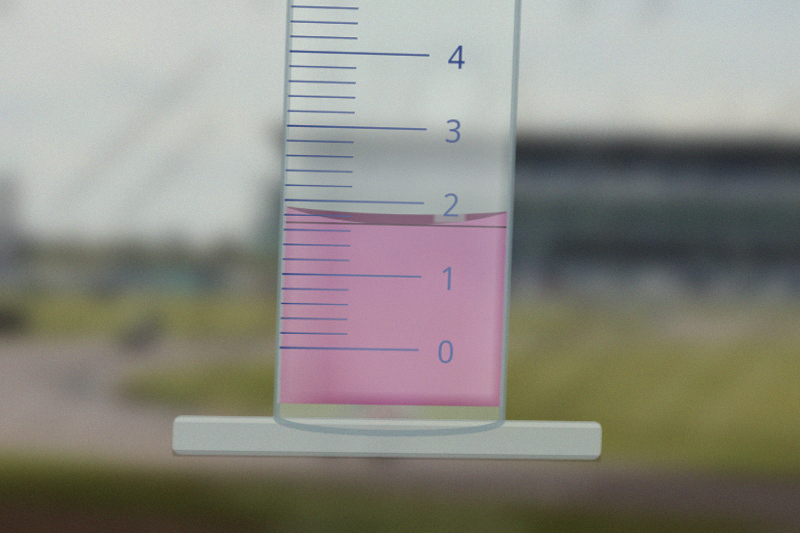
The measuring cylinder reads 1.7 mL
